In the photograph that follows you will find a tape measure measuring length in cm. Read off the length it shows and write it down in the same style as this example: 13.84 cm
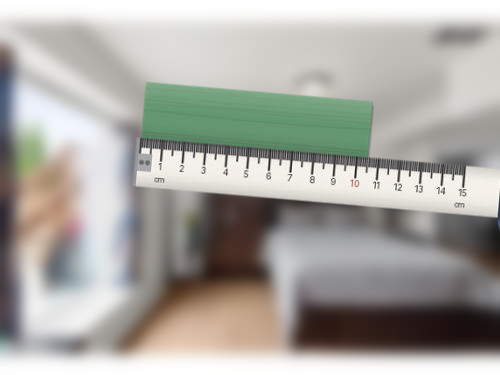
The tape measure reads 10.5 cm
